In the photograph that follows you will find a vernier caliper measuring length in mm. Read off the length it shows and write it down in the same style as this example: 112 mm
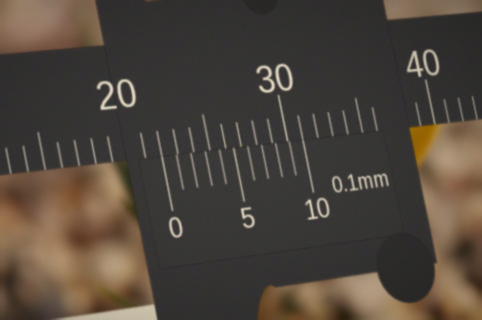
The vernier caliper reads 22.0 mm
